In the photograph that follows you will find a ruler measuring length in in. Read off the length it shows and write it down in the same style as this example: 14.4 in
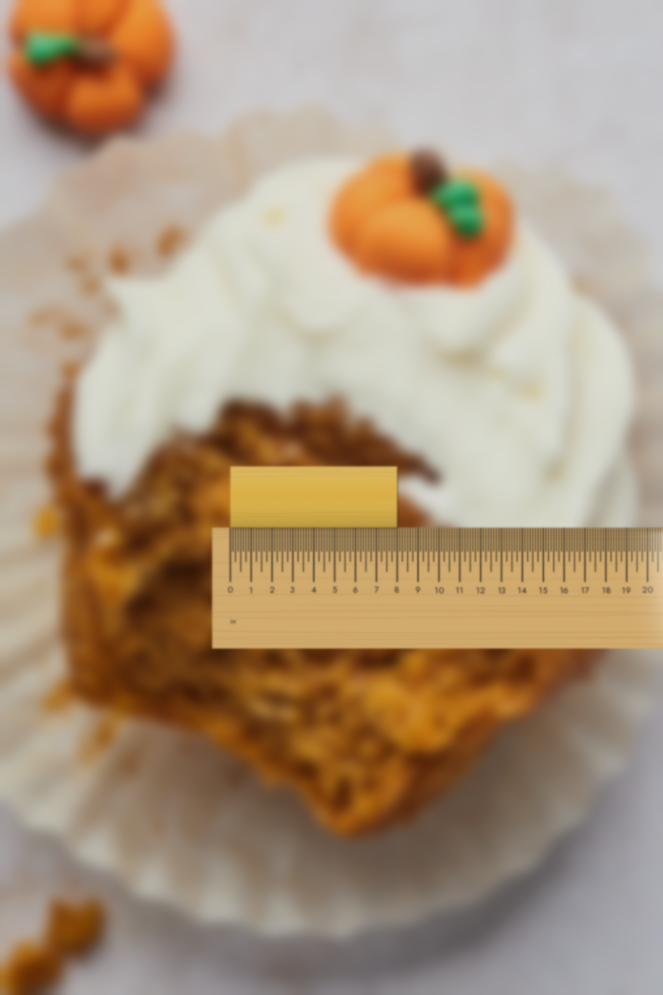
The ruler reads 8 in
